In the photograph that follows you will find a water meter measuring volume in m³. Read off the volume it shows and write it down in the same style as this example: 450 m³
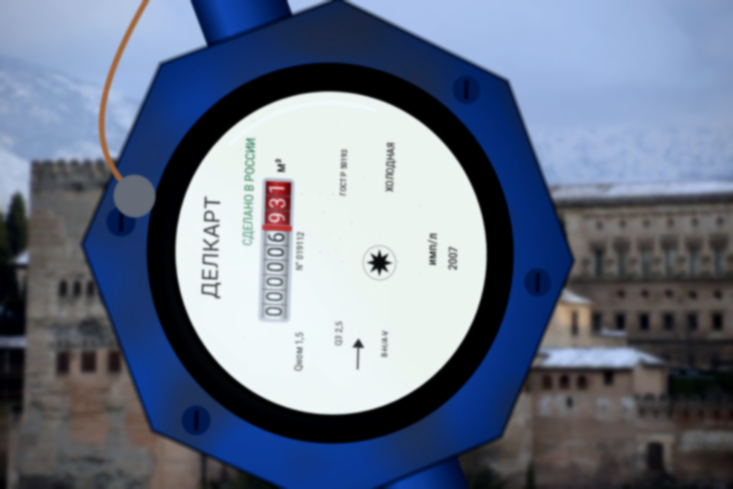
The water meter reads 6.931 m³
